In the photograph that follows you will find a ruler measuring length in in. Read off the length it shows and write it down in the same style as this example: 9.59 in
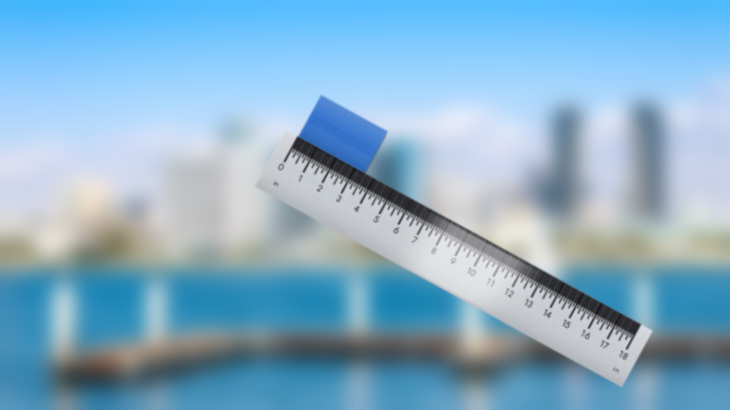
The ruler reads 3.5 in
